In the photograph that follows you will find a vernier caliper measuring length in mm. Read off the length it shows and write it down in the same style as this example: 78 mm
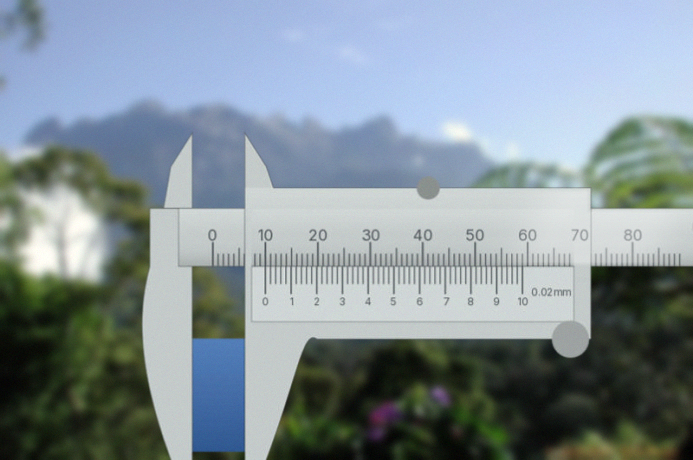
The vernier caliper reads 10.0 mm
